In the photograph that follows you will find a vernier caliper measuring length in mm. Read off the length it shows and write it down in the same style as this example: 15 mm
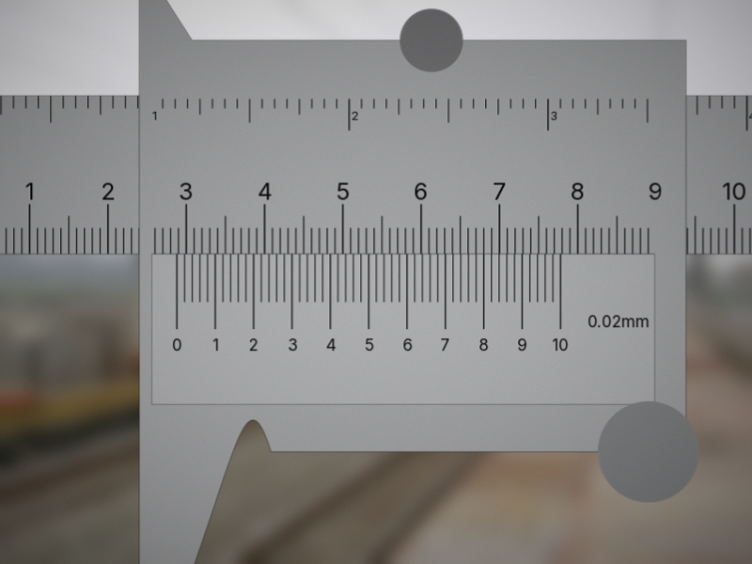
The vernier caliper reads 28.8 mm
